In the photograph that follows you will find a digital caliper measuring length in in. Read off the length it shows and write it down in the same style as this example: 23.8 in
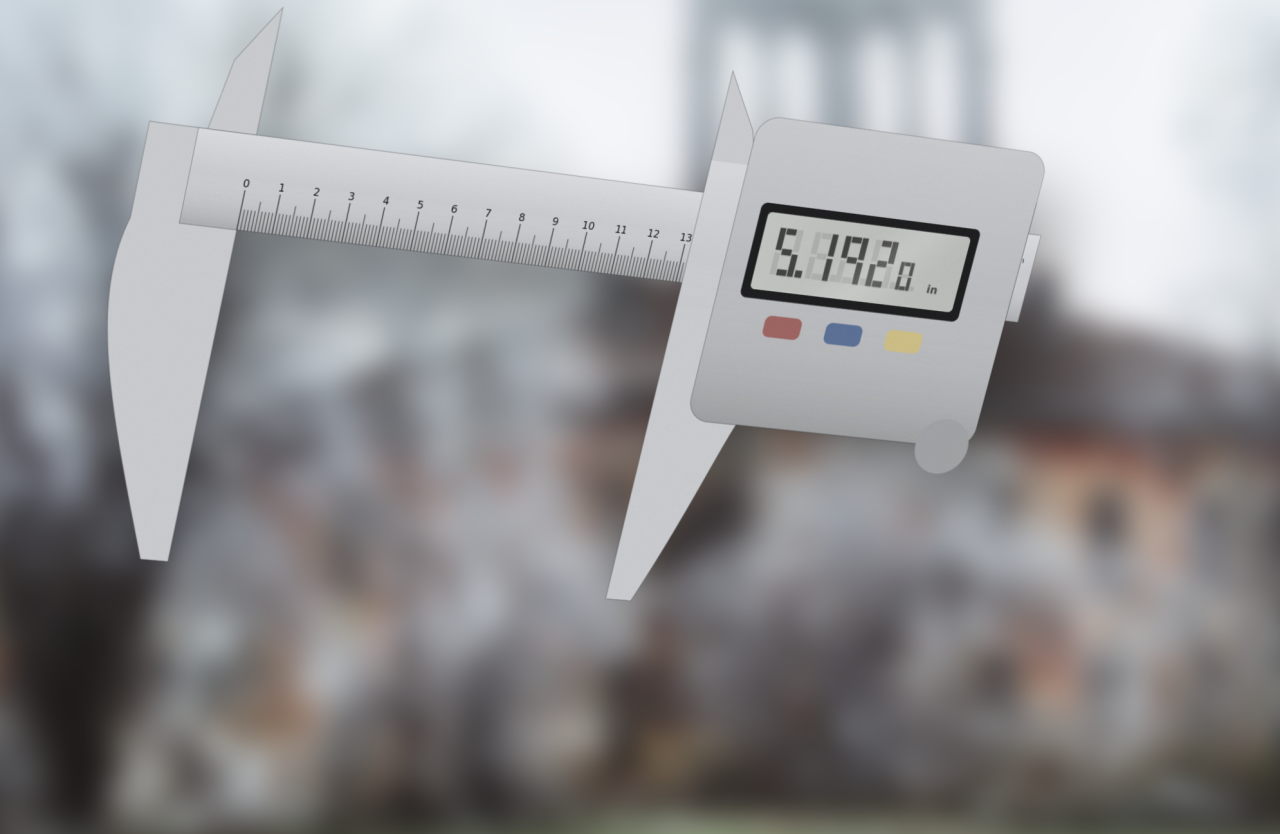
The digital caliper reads 5.1920 in
